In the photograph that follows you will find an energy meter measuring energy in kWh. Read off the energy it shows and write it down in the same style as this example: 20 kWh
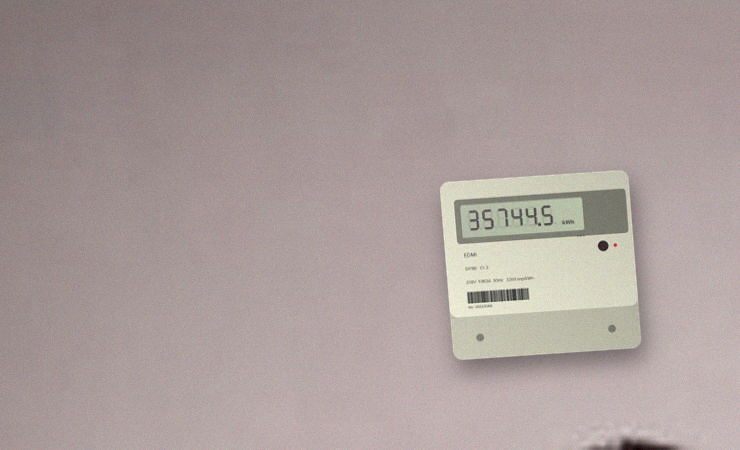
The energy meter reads 35744.5 kWh
